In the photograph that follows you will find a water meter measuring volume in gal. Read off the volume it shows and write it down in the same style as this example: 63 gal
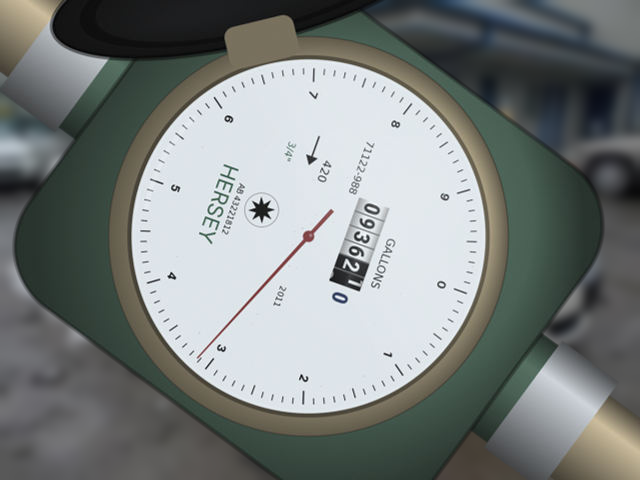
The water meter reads 936213.1 gal
